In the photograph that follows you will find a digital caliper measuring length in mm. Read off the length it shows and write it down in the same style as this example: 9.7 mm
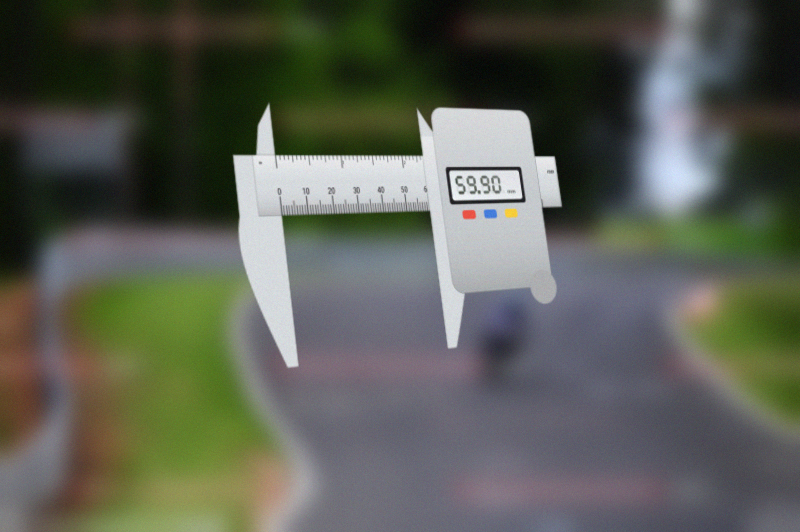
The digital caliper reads 59.90 mm
